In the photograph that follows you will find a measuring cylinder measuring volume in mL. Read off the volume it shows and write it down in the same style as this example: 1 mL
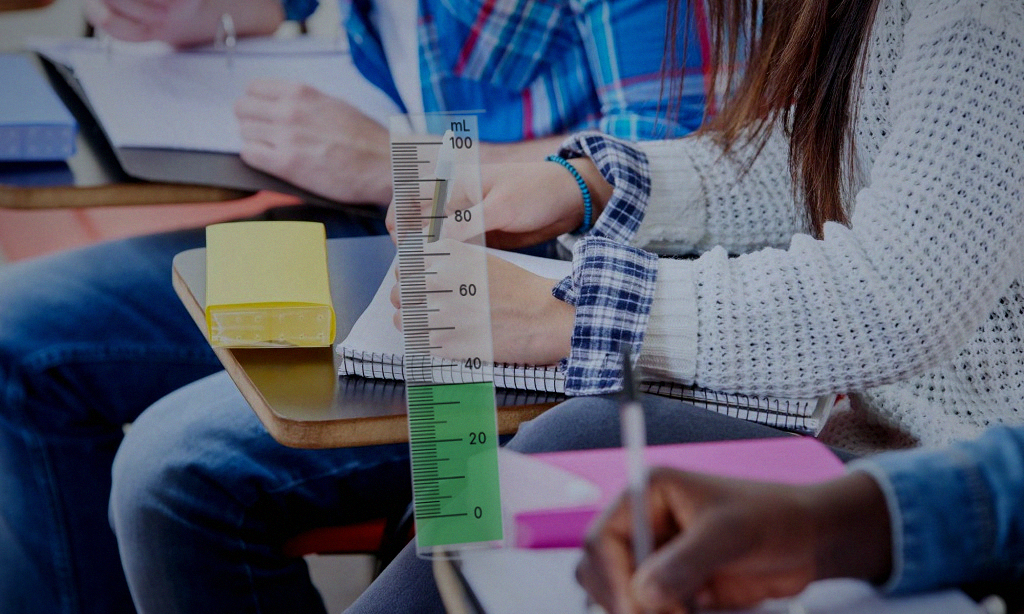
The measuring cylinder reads 35 mL
